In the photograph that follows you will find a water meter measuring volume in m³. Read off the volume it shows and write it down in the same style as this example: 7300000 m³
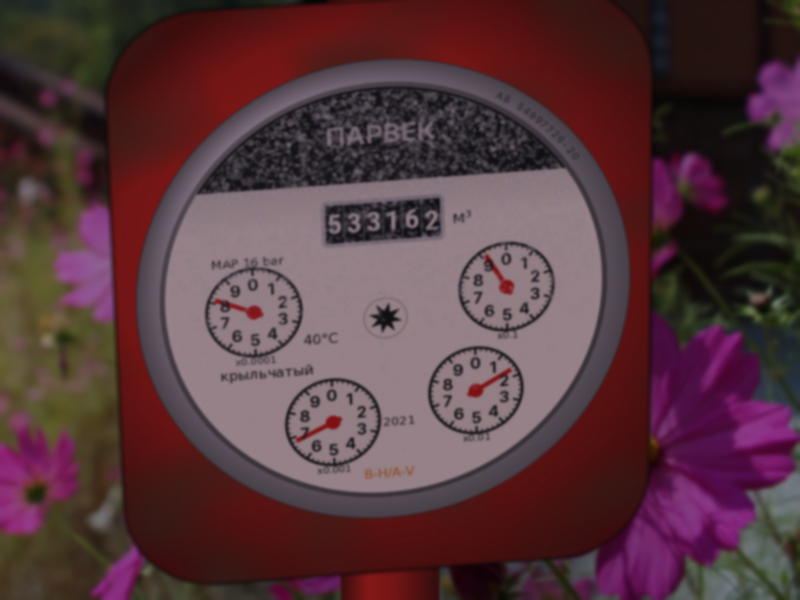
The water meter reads 533161.9168 m³
